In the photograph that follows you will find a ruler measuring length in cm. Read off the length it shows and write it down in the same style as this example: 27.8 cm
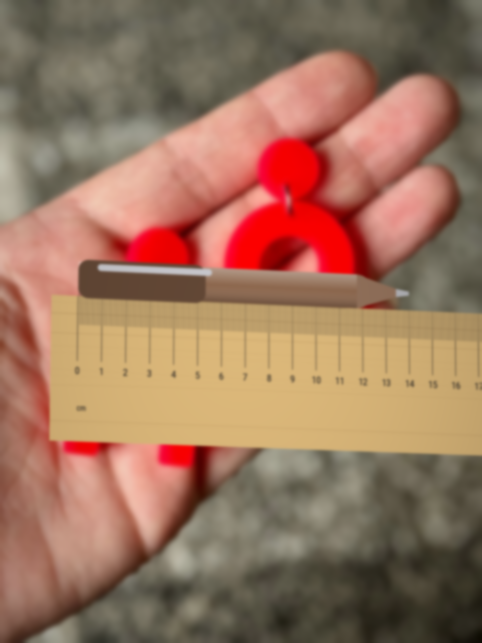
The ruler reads 14 cm
